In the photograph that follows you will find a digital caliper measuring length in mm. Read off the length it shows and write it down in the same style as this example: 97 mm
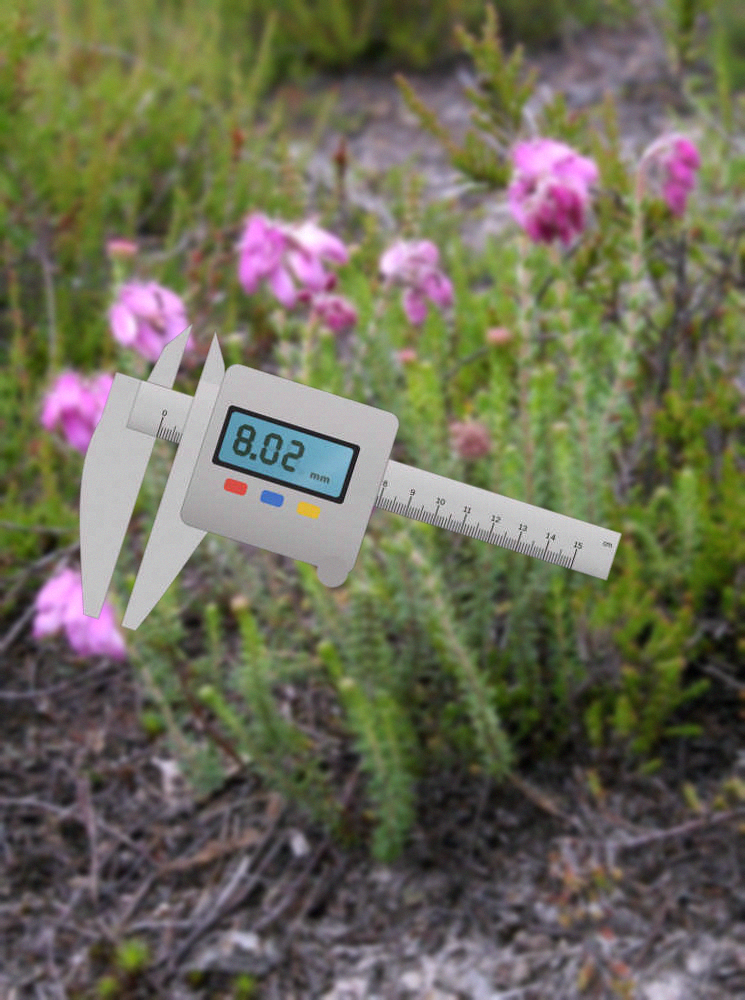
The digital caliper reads 8.02 mm
